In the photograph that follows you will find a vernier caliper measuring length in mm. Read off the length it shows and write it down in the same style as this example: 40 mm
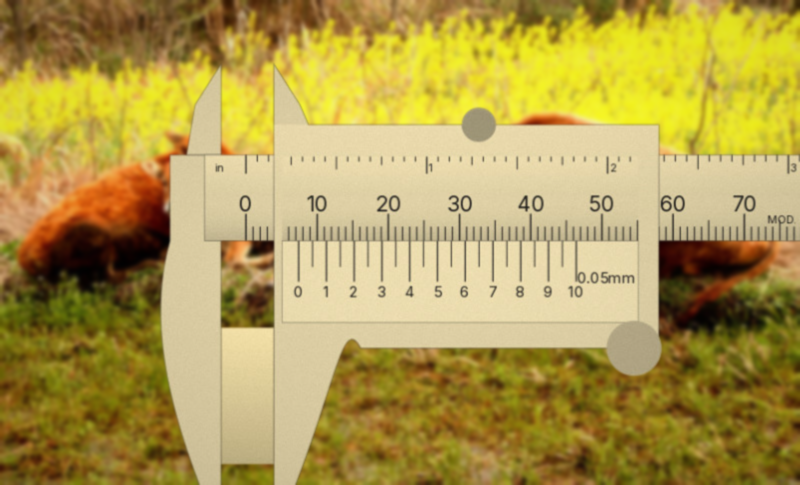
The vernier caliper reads 7.4 mm
